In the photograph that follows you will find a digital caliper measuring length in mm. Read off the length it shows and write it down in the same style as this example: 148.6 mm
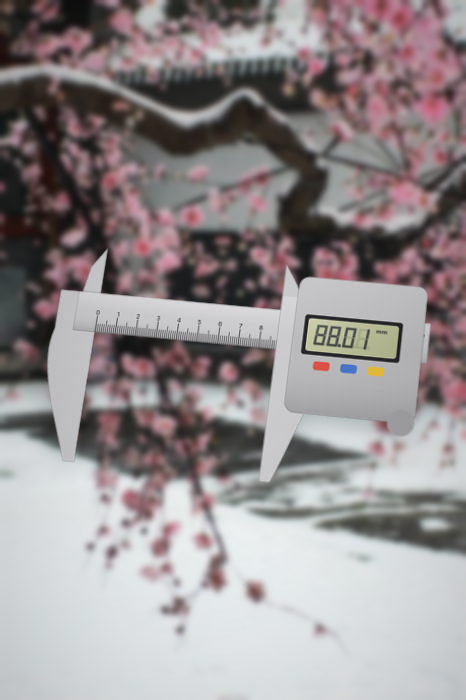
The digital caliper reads 88.01 mm
